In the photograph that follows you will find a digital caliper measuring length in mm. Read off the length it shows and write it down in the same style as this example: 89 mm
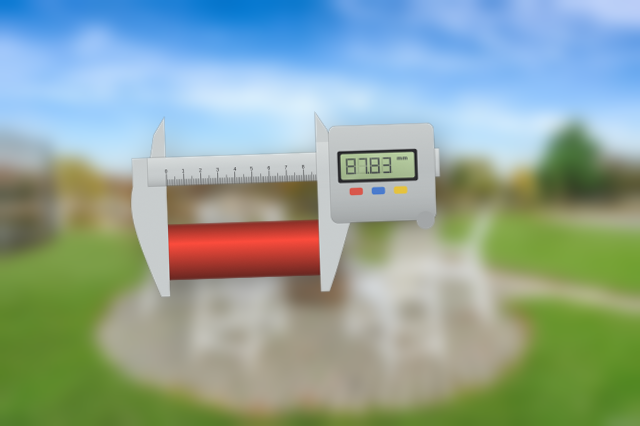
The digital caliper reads 87.83 mm
